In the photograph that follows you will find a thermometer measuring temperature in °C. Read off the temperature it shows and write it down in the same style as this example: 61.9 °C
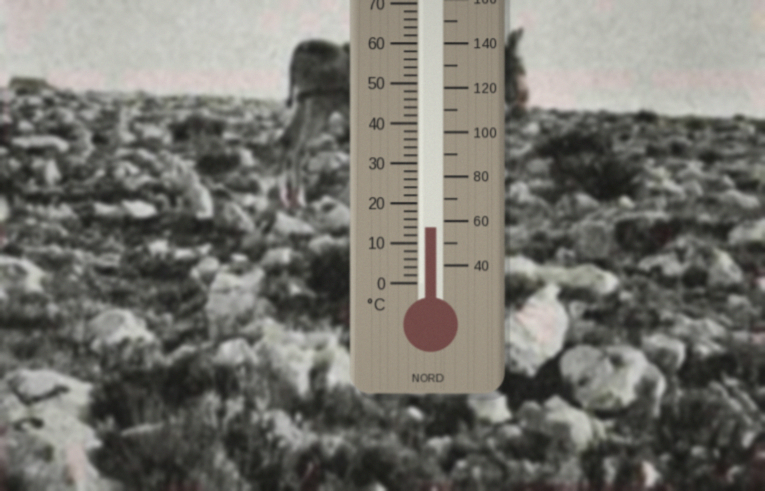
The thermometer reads 14 °C
